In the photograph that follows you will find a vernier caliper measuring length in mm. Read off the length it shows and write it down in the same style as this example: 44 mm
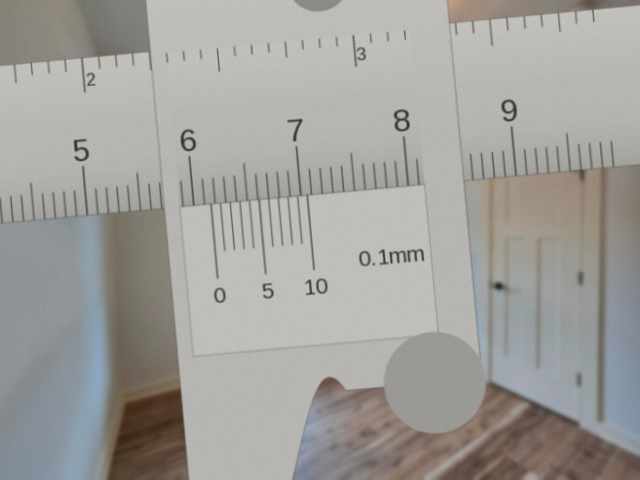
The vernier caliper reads 61.6 mm
